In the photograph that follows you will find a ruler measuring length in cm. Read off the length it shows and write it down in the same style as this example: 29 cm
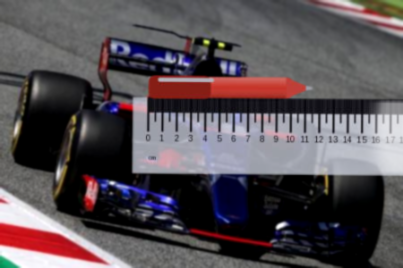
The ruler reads 11.5 cm
